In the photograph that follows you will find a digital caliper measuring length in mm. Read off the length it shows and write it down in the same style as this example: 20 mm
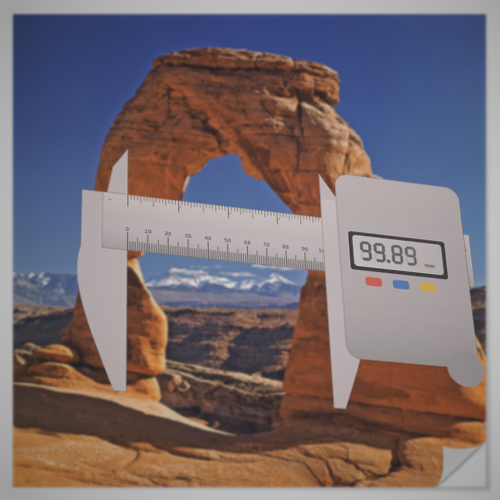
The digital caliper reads 99.89 mm
